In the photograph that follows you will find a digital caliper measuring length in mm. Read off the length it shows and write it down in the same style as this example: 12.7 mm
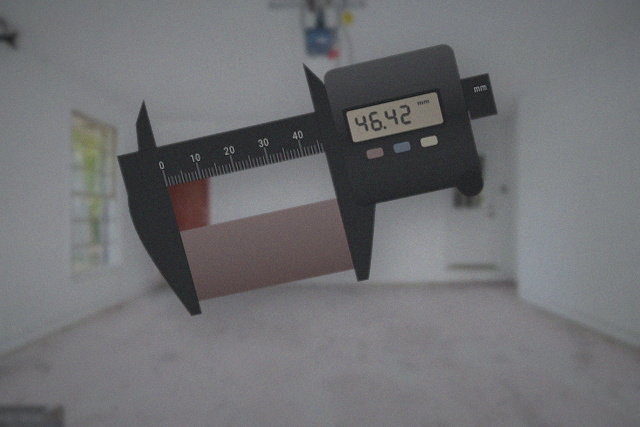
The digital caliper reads 46.42 mm
